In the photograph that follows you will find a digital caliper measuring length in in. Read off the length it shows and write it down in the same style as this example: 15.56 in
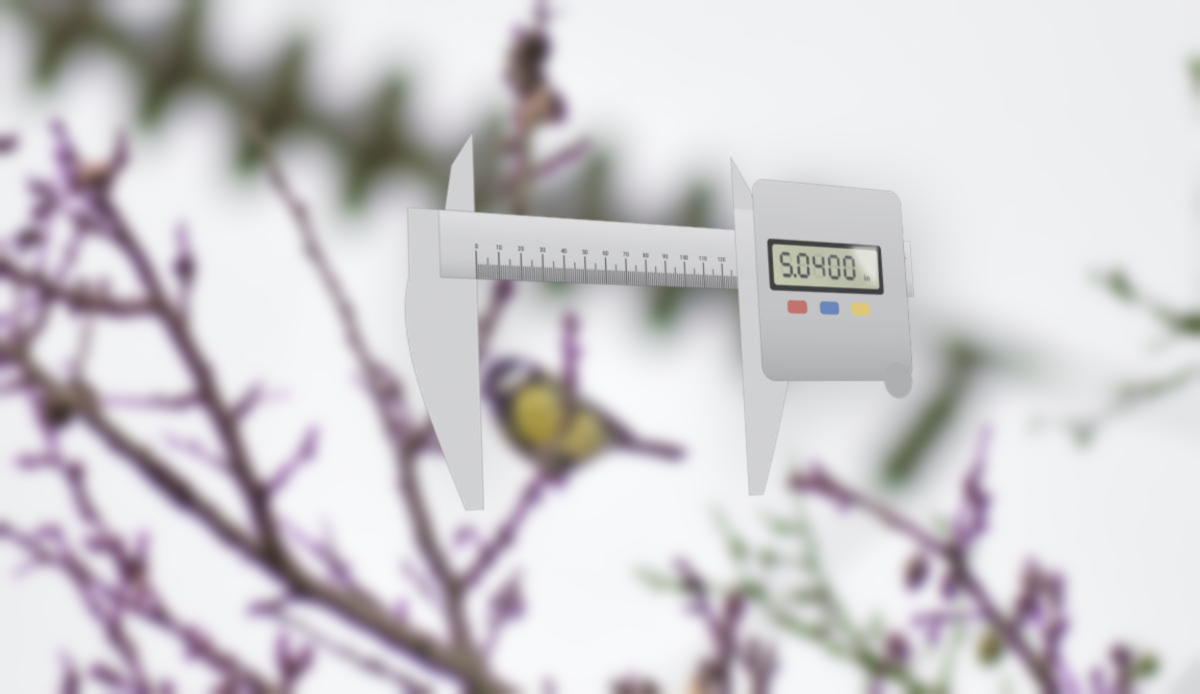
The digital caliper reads 5.0400 in
